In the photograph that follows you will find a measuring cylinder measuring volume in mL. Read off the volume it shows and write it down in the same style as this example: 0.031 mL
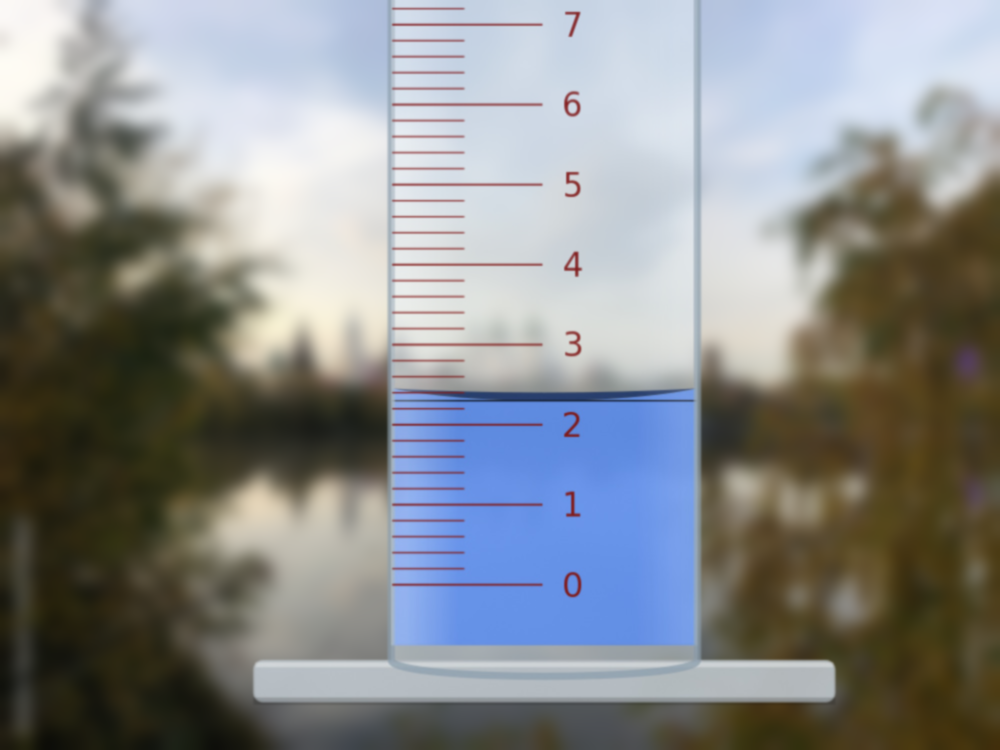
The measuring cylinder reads 2.3 mL
